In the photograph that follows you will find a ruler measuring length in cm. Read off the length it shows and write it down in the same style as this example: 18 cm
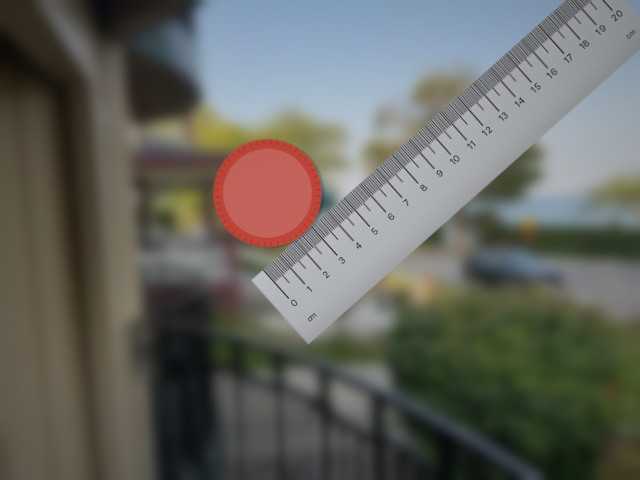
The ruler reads 5 cm
